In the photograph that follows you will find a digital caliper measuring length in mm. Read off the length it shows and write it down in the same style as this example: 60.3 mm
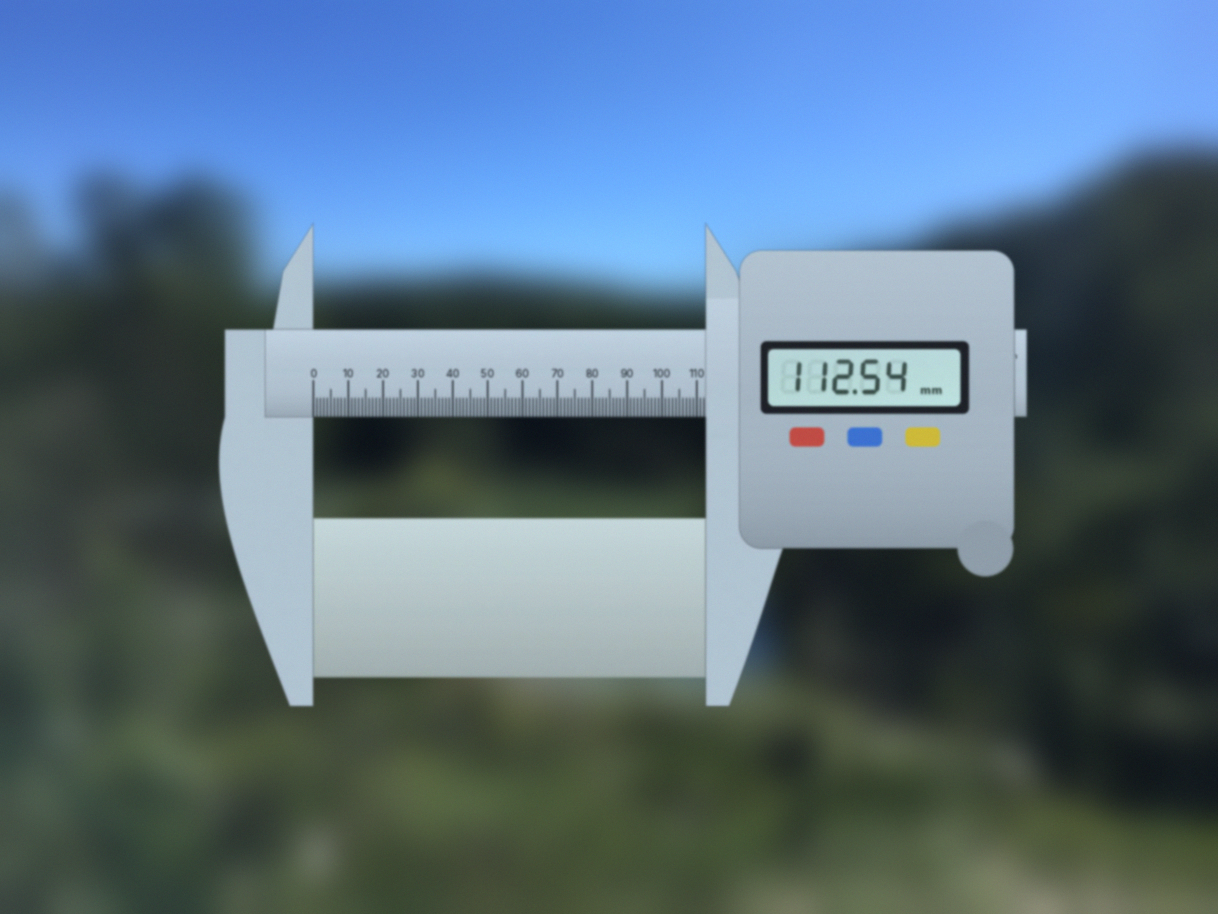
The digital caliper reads 112.54 mm
